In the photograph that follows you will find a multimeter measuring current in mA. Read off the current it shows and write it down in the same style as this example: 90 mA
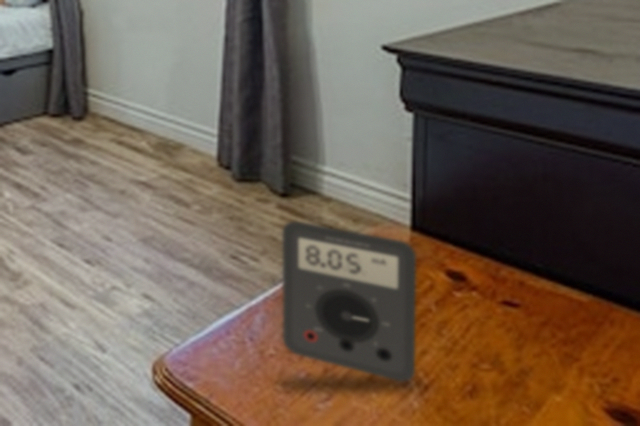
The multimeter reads 8.05 mA
